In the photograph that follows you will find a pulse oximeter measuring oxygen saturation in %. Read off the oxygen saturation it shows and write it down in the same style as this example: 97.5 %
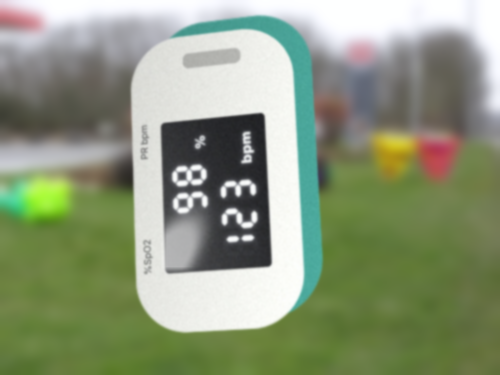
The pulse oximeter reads 98 %
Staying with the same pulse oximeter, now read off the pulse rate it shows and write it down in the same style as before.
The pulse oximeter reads 123 bpm
